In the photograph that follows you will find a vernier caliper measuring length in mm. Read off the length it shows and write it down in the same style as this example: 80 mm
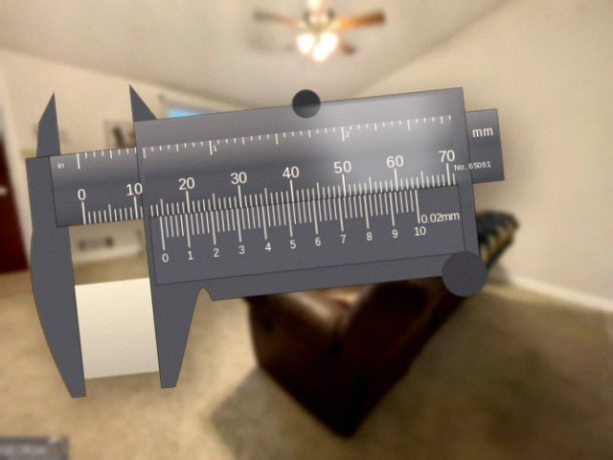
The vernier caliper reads 14.5 mm
